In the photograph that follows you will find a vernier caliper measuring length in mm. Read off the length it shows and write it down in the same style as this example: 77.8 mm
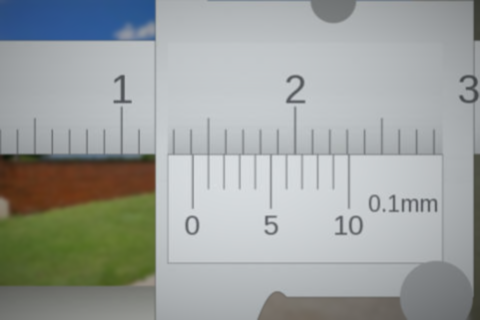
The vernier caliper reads 14.1 mm
